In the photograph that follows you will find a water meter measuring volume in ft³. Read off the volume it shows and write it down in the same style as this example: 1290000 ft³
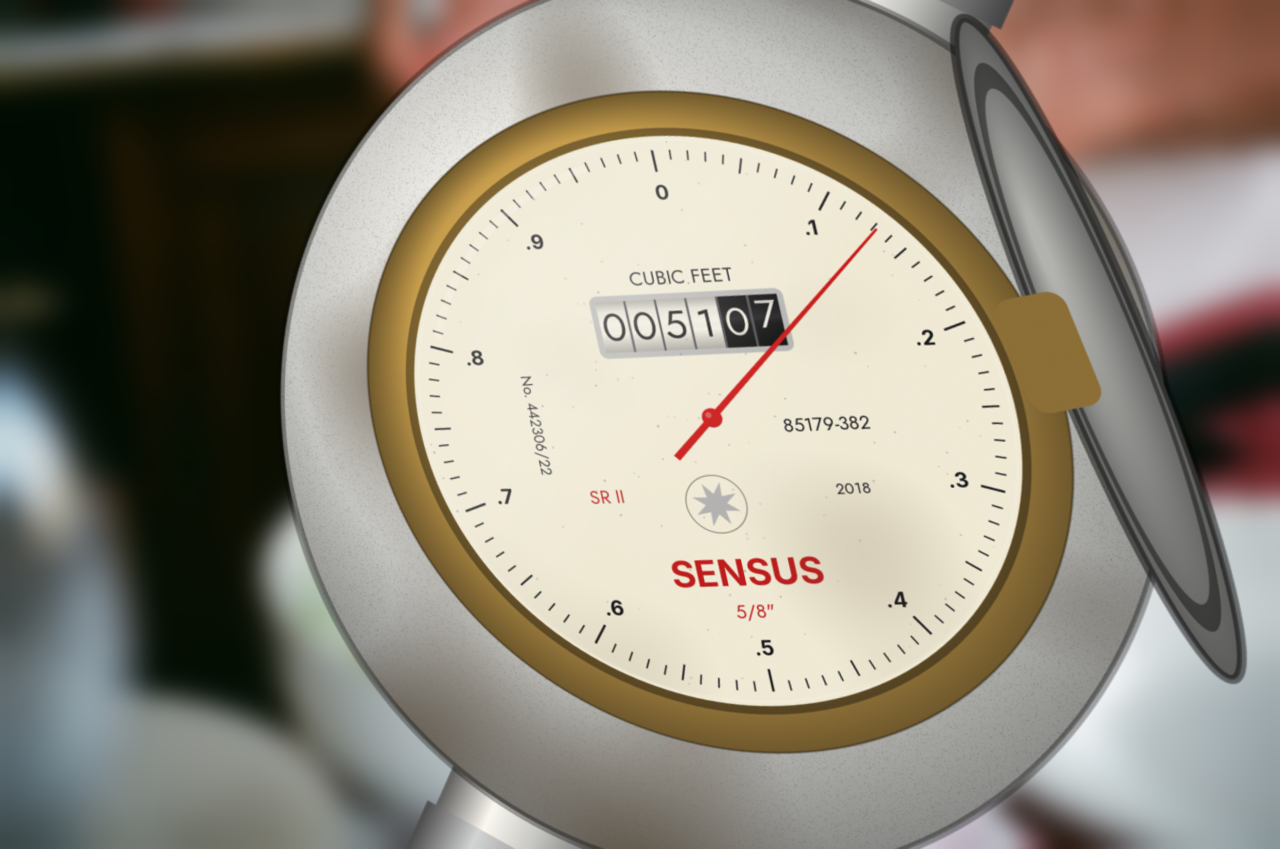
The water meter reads 5107.13 ft³
